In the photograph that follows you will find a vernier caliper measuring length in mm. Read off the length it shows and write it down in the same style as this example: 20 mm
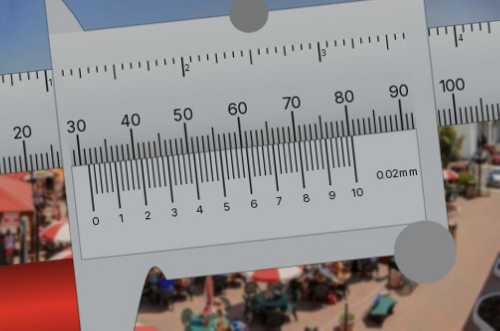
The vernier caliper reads 31.5 mm
